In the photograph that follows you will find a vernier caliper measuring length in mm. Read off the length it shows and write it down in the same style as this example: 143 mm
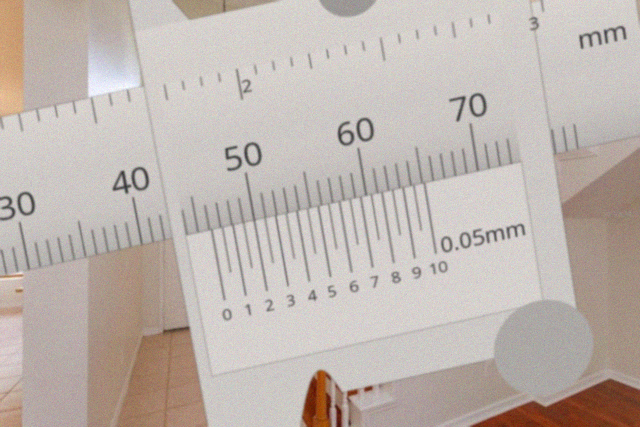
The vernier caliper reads 46.2 mm
